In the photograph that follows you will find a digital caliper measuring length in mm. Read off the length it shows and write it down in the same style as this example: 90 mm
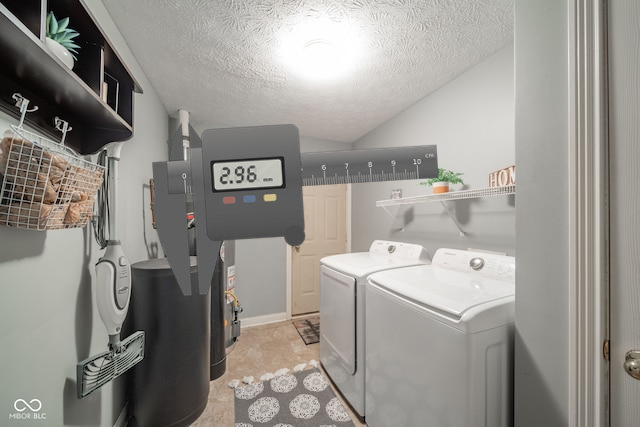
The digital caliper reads 2.96 mm
